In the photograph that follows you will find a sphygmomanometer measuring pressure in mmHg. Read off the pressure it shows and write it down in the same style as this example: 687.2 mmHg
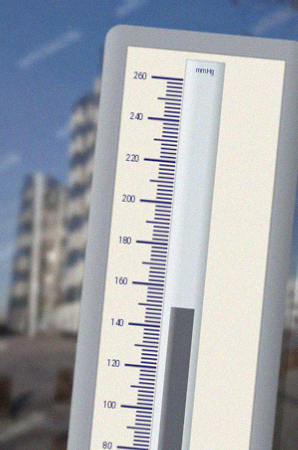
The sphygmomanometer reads 150 mmHg
